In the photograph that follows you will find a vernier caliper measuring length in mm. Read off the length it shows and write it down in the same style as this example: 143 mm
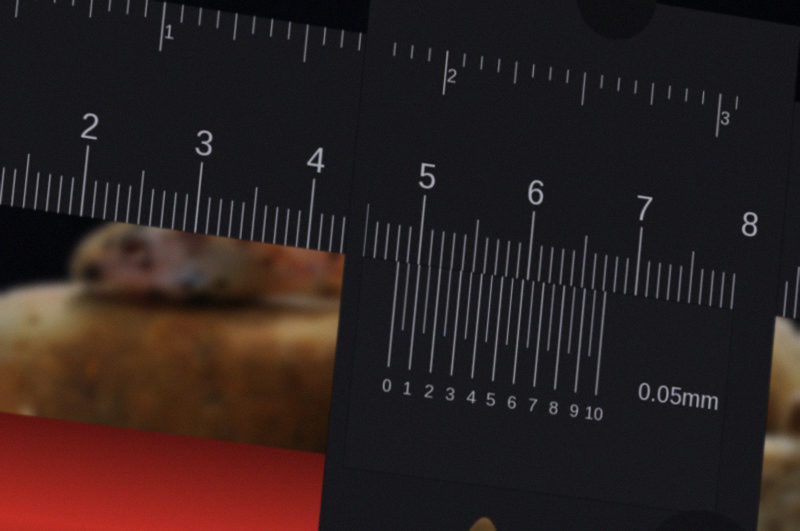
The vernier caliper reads 48.2 mm
